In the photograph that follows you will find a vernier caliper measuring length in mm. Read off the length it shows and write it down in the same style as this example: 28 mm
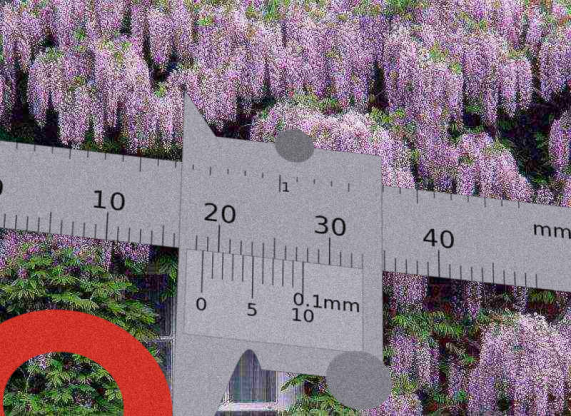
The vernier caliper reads 18.6 mm
